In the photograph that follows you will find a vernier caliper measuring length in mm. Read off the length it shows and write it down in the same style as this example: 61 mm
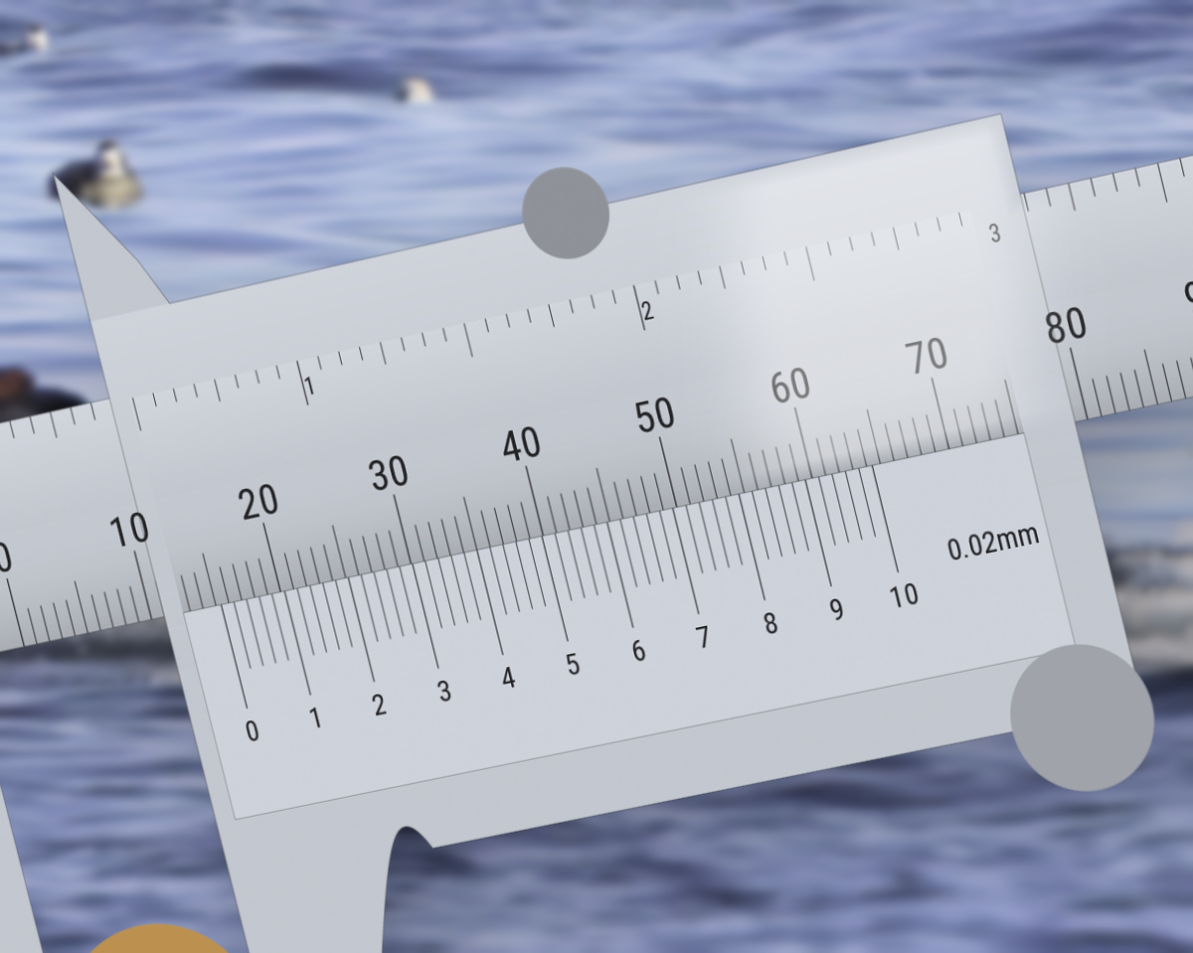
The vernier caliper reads 15.4 mm
